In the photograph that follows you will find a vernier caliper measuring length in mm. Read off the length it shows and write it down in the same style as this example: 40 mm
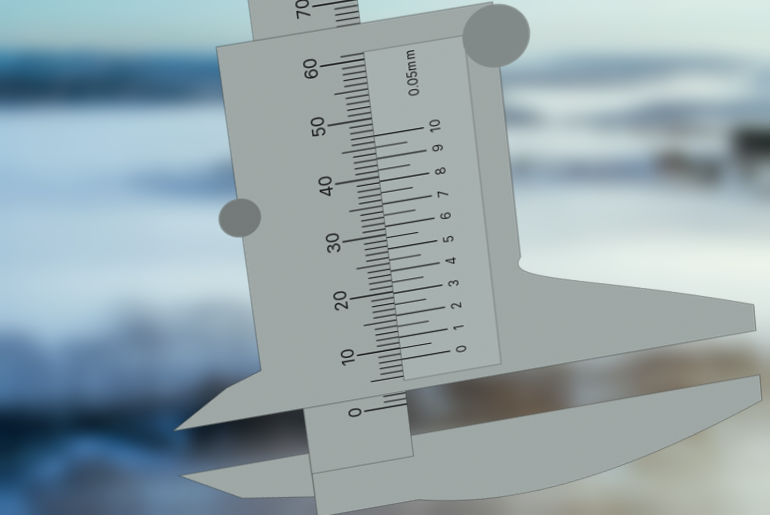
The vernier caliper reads 8.0 mm
